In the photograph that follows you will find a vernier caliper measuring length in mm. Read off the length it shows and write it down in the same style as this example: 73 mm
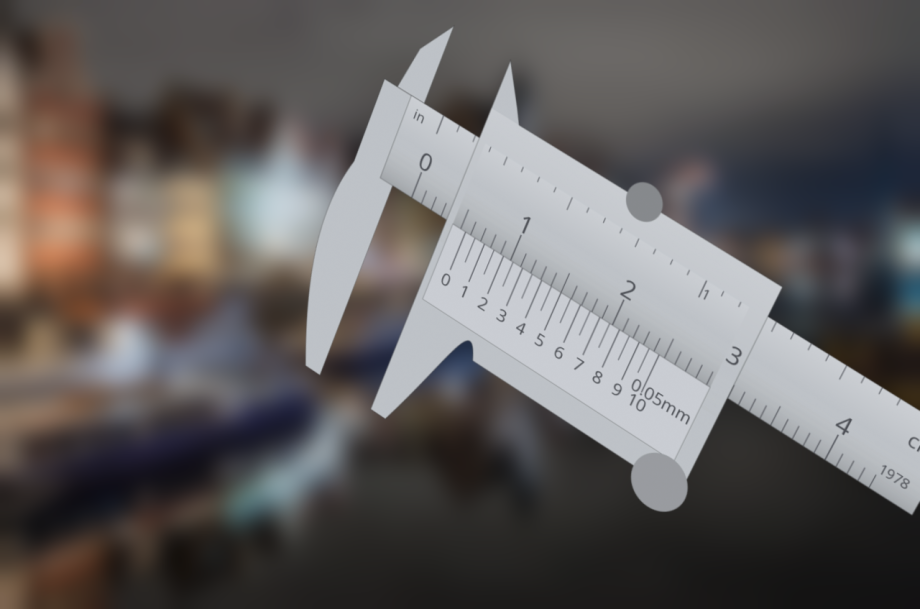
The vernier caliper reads 5.5 mm
